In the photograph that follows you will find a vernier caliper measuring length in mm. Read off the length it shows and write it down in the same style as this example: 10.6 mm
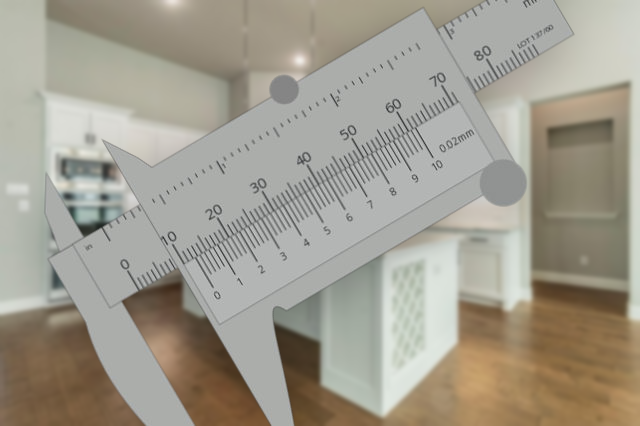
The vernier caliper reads 12.5 mm
